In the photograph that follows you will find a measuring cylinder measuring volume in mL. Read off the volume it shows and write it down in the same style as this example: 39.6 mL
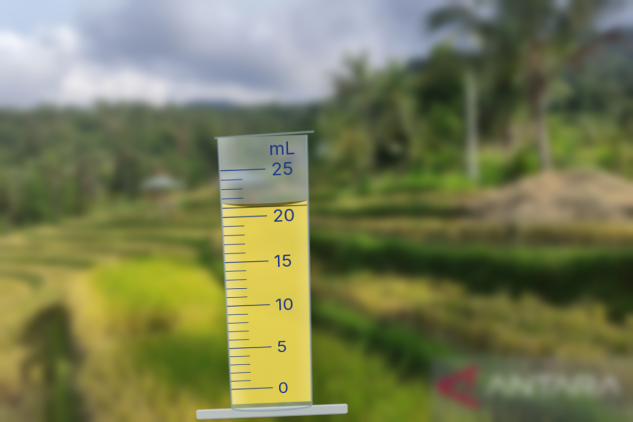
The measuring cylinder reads 21 mL
